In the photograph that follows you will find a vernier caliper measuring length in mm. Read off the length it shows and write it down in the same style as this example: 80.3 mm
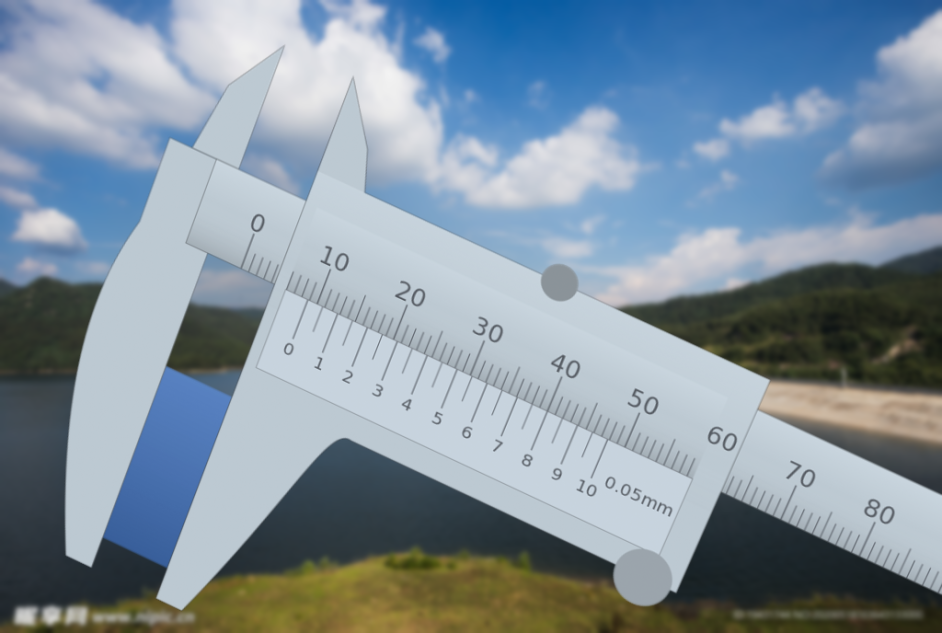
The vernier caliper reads 8.8 mm
